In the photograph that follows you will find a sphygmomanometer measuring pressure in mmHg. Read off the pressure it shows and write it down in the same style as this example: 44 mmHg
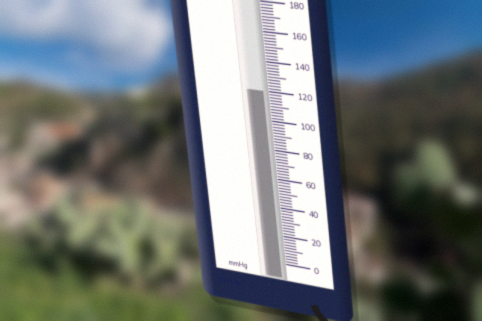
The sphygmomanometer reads 120 mmHg
